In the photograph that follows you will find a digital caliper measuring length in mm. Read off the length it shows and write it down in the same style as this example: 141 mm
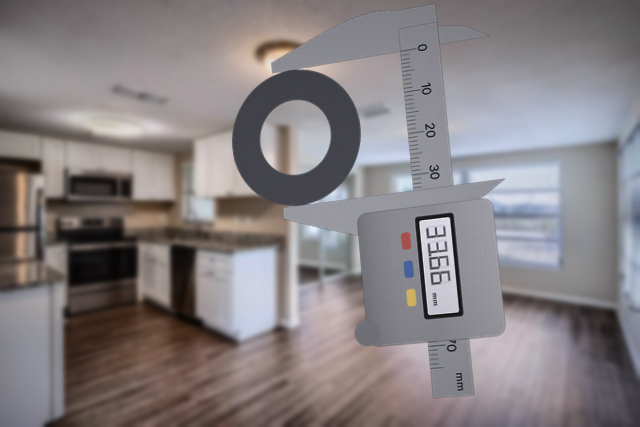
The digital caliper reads 33.66 mm
